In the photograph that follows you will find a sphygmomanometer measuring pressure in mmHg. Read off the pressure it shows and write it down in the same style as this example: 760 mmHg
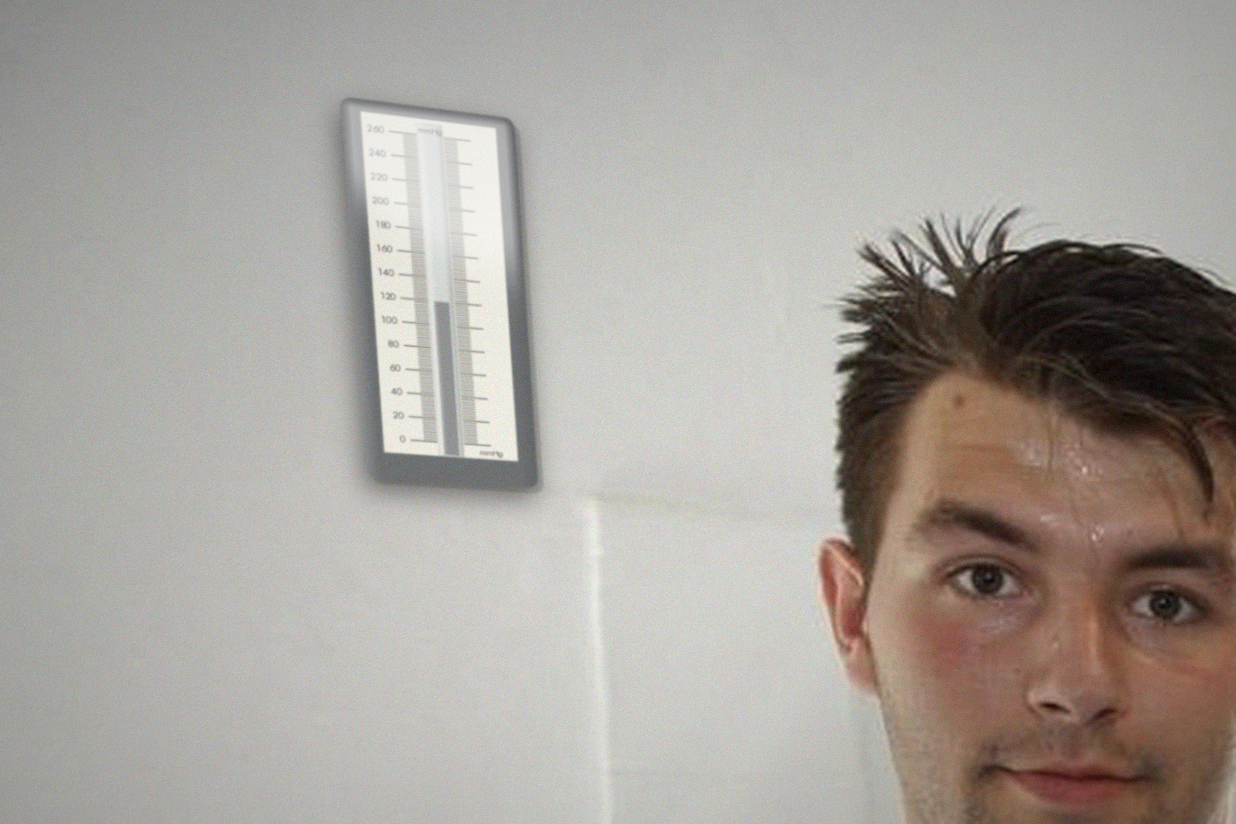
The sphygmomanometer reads 120 mmHg
